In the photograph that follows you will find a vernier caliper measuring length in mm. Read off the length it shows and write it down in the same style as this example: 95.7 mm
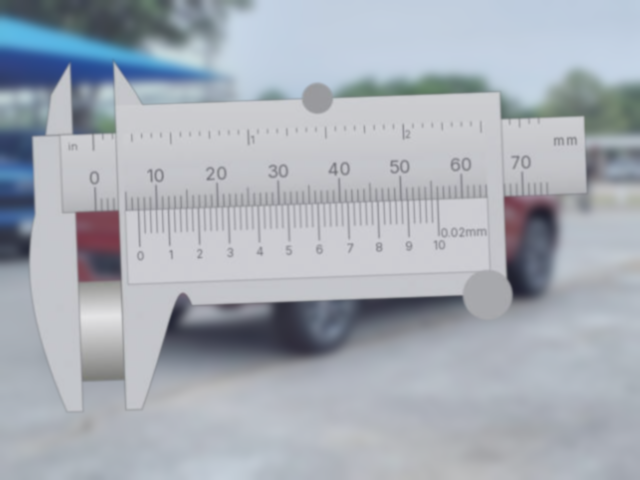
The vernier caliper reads 7.0 mm
